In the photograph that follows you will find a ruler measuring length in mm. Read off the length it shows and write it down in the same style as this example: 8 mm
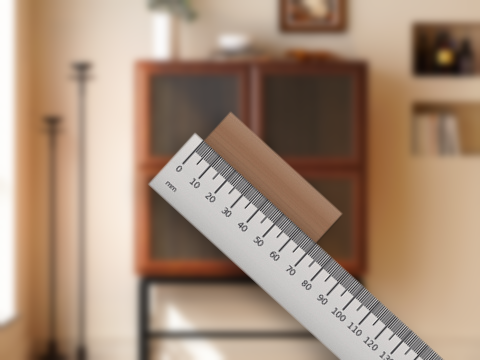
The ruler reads 70 mm
